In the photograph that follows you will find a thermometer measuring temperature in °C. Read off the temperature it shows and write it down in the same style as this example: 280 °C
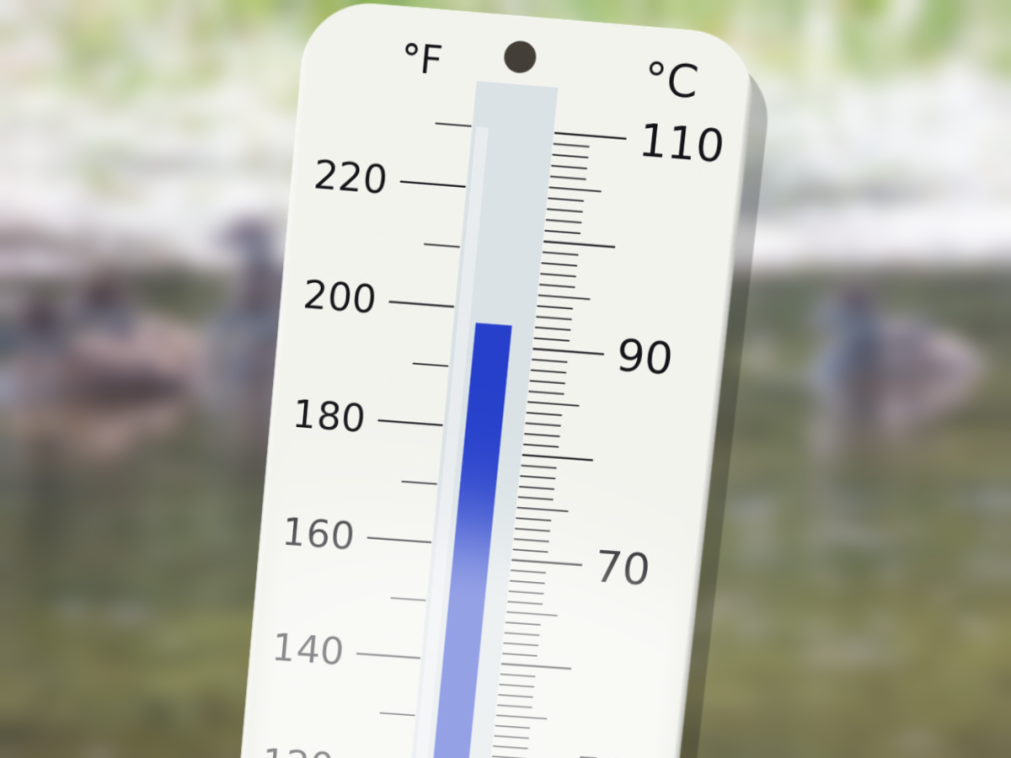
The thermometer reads 92 °C
